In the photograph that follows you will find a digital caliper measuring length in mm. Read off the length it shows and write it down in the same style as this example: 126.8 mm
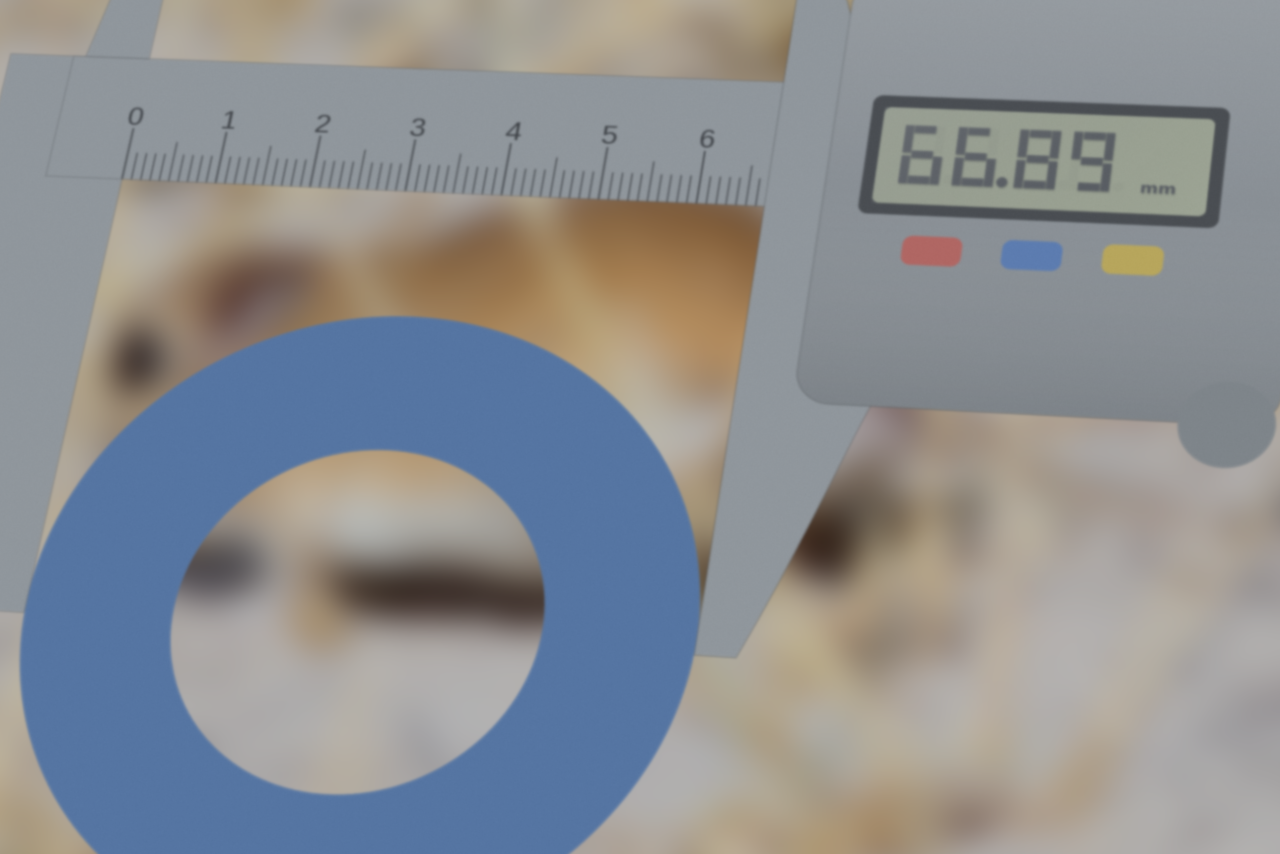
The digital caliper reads 66.89 mm
